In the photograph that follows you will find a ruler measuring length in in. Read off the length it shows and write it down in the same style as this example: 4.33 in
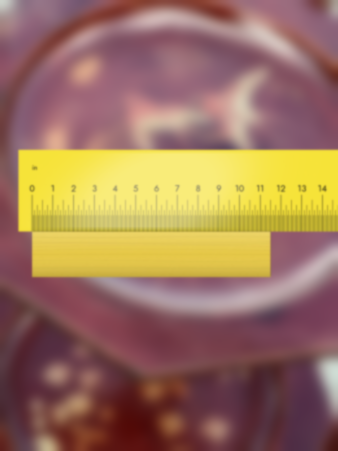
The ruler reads 11.5 in
